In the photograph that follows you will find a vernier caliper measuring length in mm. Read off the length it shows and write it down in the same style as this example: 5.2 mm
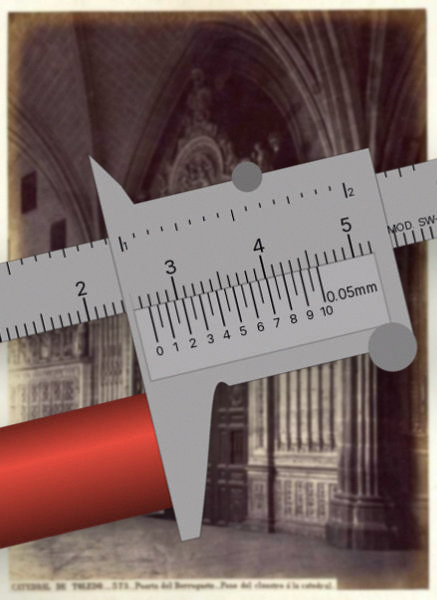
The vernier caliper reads 26.8 mm
